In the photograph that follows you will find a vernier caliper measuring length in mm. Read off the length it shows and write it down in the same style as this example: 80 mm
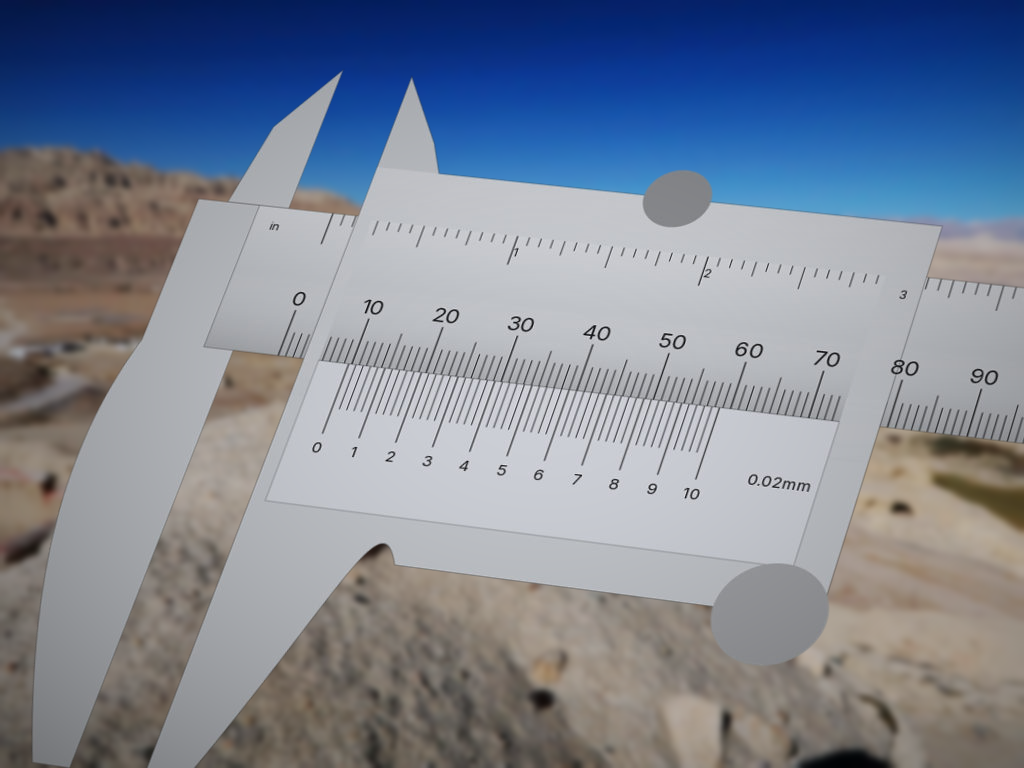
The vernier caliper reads 9.6 mm
